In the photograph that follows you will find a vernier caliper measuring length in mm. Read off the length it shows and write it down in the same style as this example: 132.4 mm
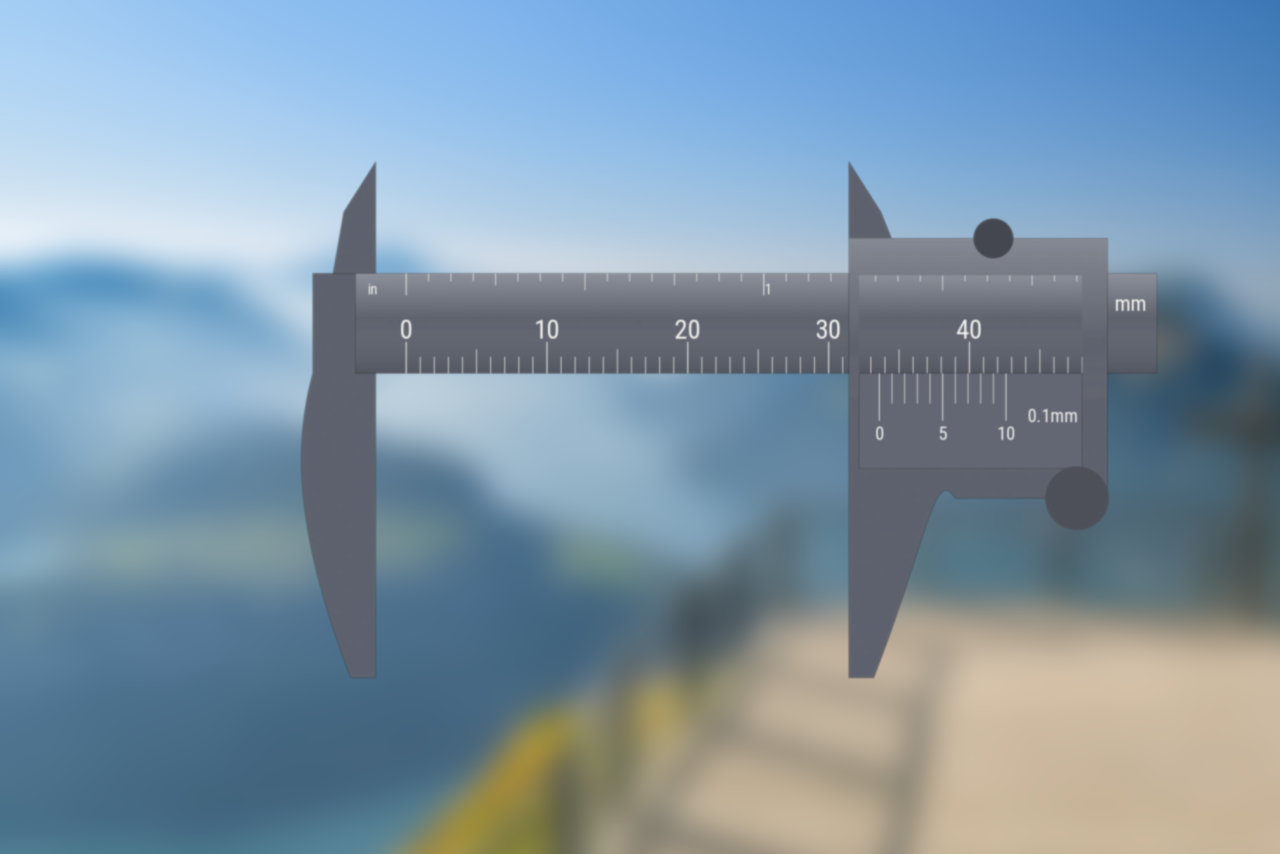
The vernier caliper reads 33.6 mm
